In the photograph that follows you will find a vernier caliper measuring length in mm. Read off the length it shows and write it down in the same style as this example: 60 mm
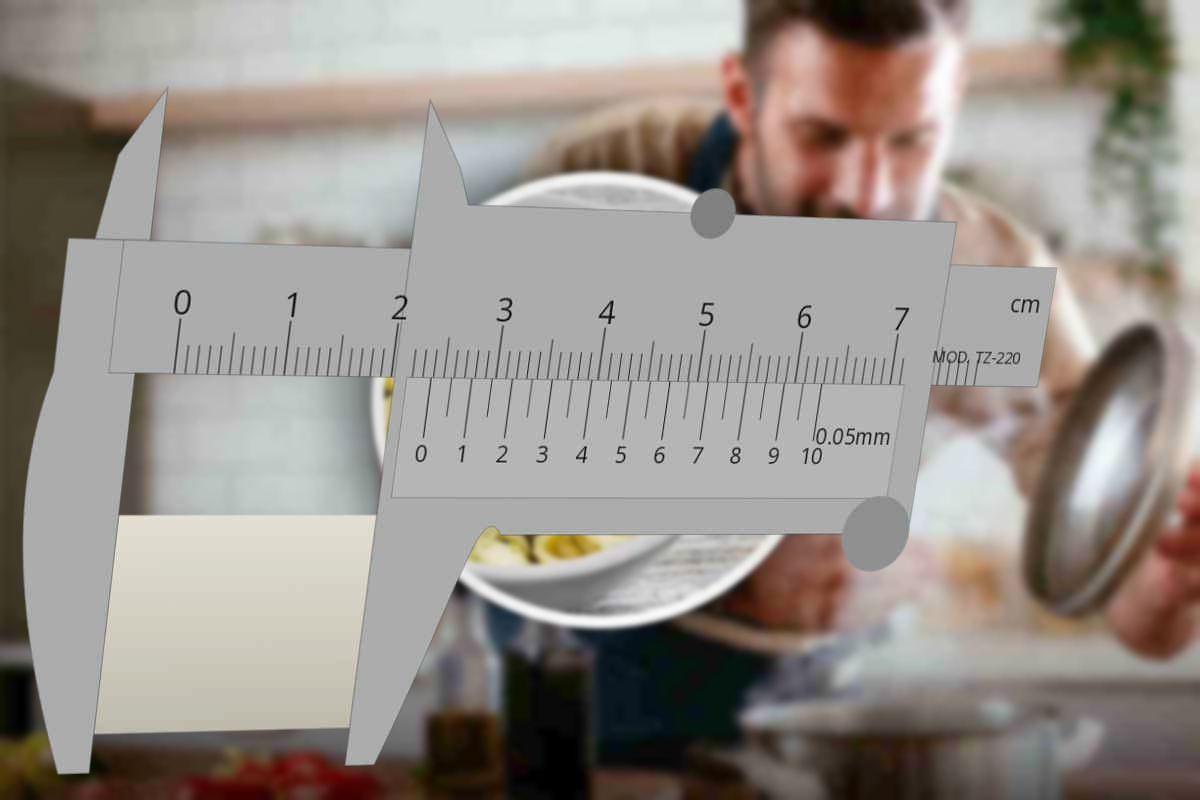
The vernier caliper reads 23.8 mm
